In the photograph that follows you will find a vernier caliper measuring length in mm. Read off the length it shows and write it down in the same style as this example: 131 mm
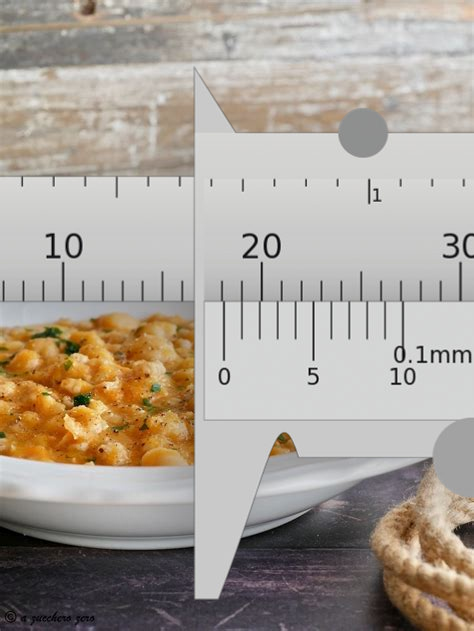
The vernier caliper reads 18.1 mm
